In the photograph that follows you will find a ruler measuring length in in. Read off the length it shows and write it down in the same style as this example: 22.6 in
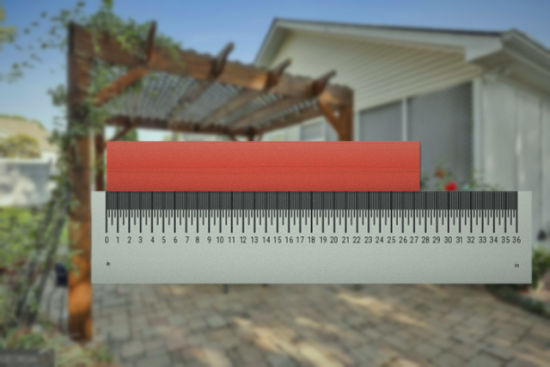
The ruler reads 27.5 in
